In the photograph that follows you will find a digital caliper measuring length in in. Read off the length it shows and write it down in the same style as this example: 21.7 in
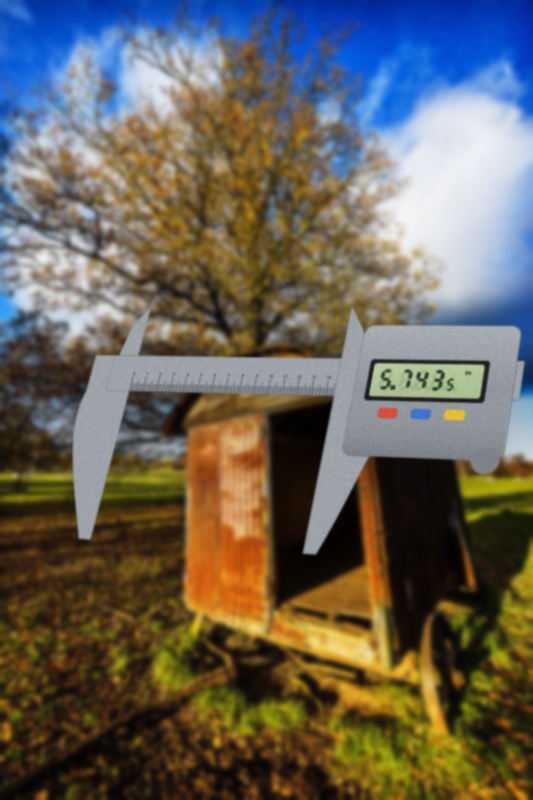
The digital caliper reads 5.7435 in
